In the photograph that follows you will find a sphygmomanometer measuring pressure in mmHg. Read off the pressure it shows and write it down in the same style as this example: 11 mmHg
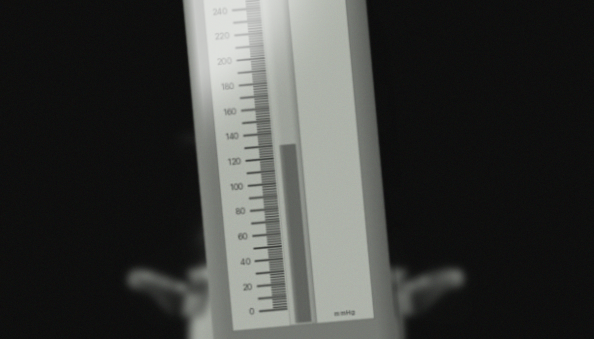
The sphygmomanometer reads 130 mmHg
